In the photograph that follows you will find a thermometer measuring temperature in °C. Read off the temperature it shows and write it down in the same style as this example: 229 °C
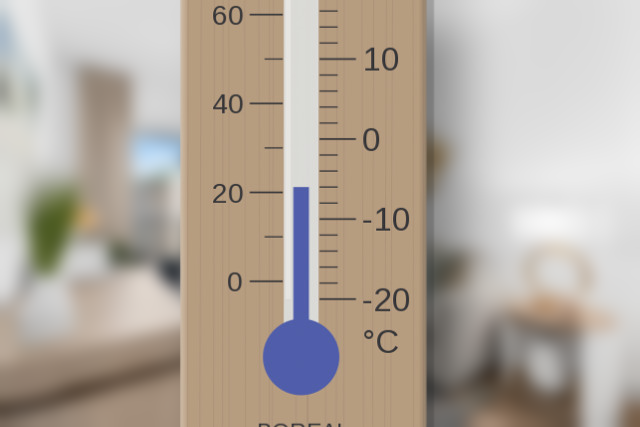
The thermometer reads -6 °C
